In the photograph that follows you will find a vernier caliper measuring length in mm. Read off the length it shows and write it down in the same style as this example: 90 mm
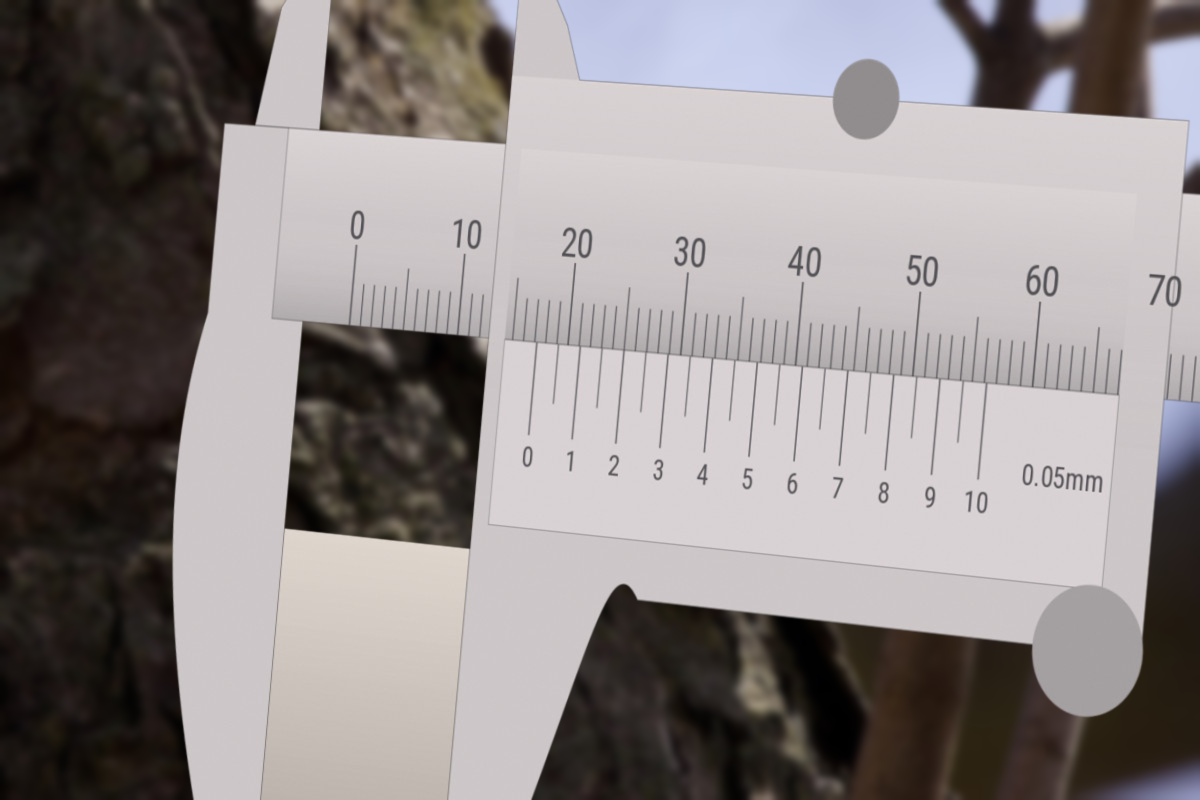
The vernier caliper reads 17.2 mm
